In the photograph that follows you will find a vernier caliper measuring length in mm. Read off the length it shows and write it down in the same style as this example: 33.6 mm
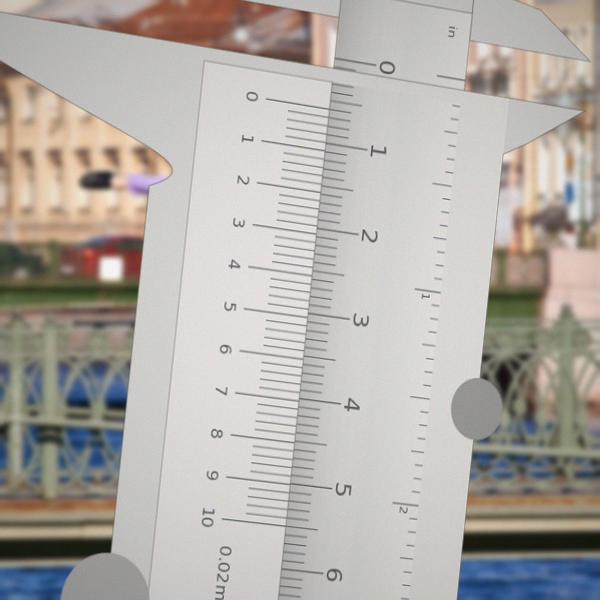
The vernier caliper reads 6.0 mm
